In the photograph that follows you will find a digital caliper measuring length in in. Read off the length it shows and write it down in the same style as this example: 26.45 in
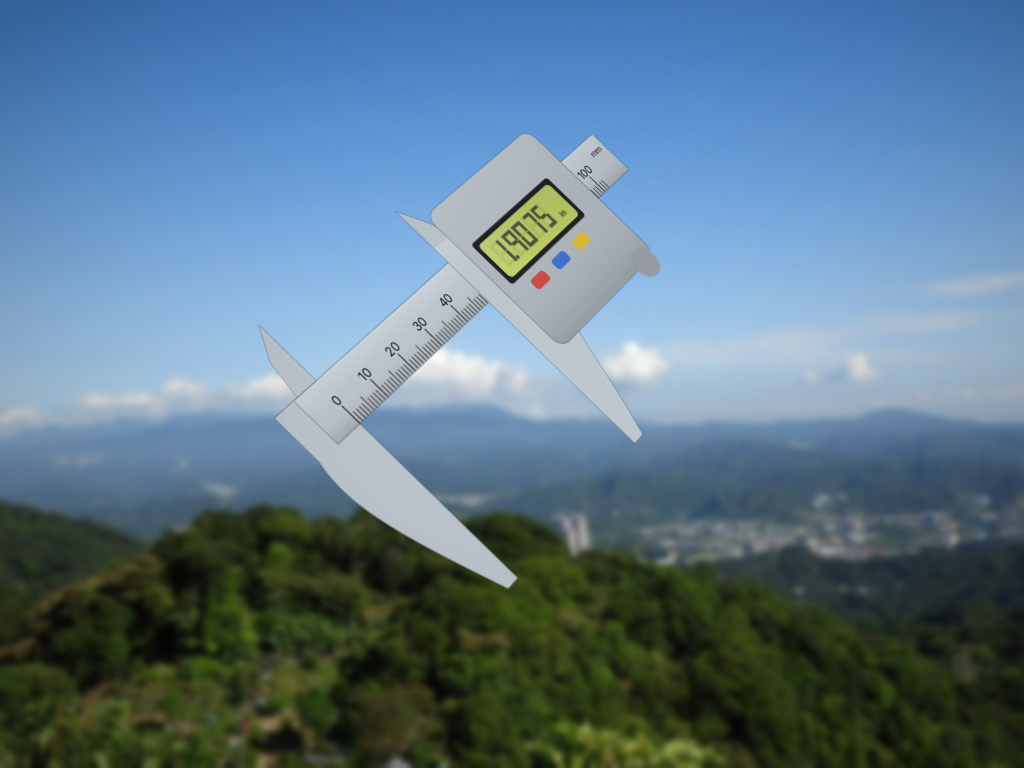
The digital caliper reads 1.9075 in
